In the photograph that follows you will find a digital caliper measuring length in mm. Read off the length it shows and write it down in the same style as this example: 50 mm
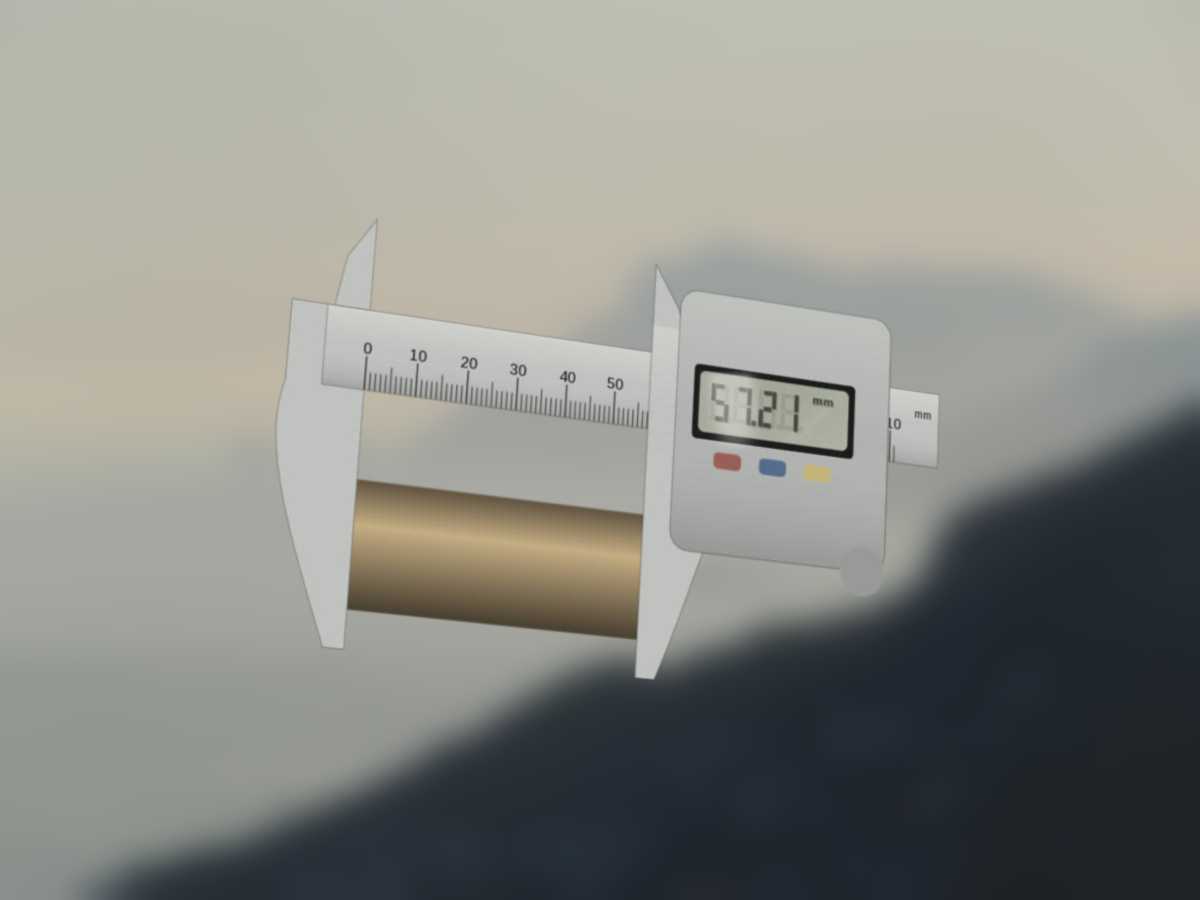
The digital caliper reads 57.21 mm
